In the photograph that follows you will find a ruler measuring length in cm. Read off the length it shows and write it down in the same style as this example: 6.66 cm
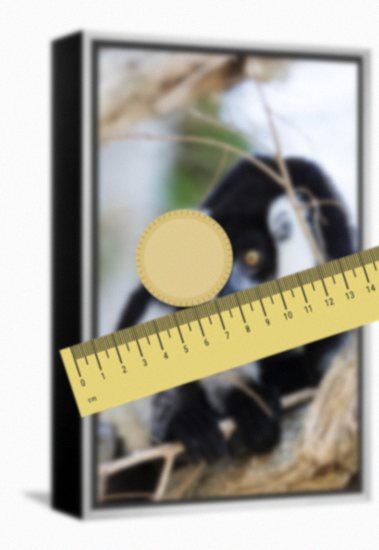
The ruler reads 4.5 cm
